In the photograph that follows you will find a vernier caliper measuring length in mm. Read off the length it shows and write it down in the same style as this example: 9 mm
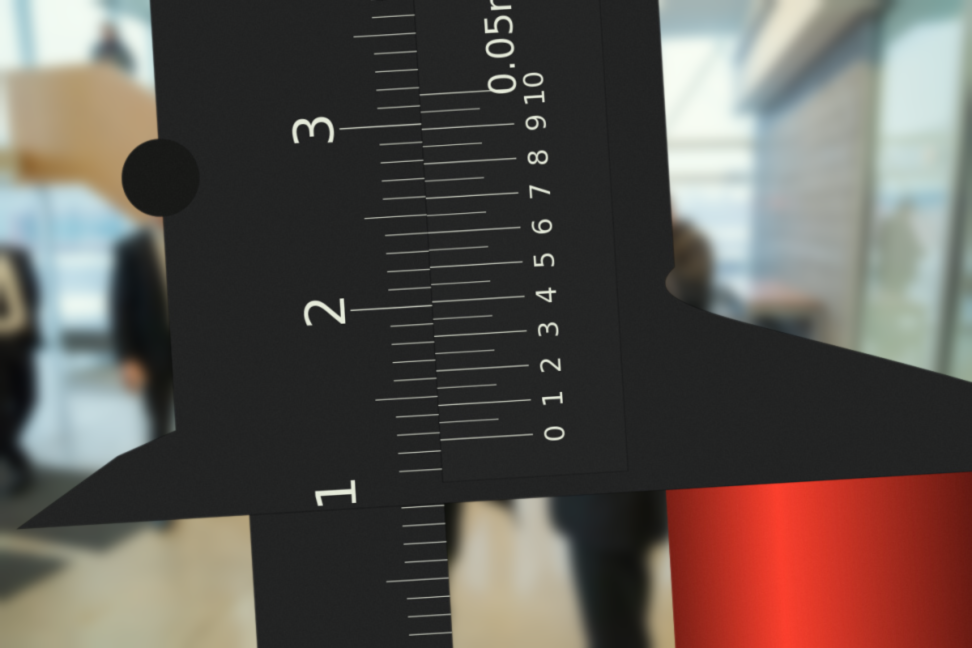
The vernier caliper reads 12.6 mm
